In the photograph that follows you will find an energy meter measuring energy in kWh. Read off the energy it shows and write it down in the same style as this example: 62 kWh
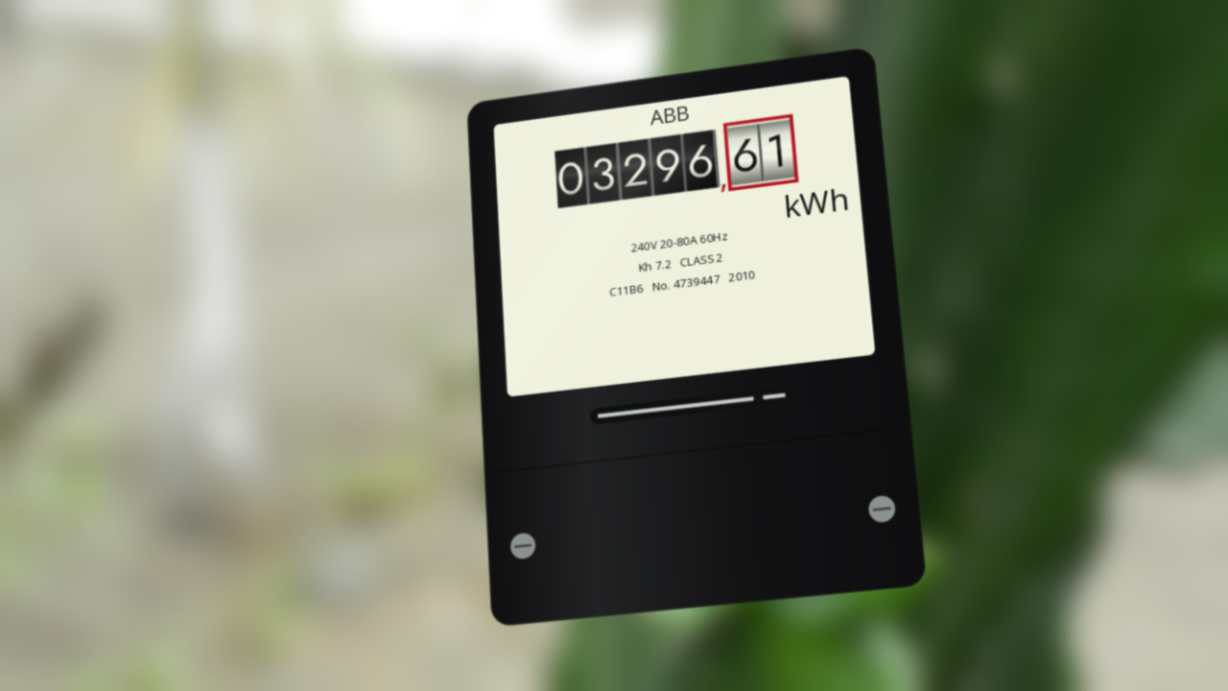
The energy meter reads 3296.61 kWh
